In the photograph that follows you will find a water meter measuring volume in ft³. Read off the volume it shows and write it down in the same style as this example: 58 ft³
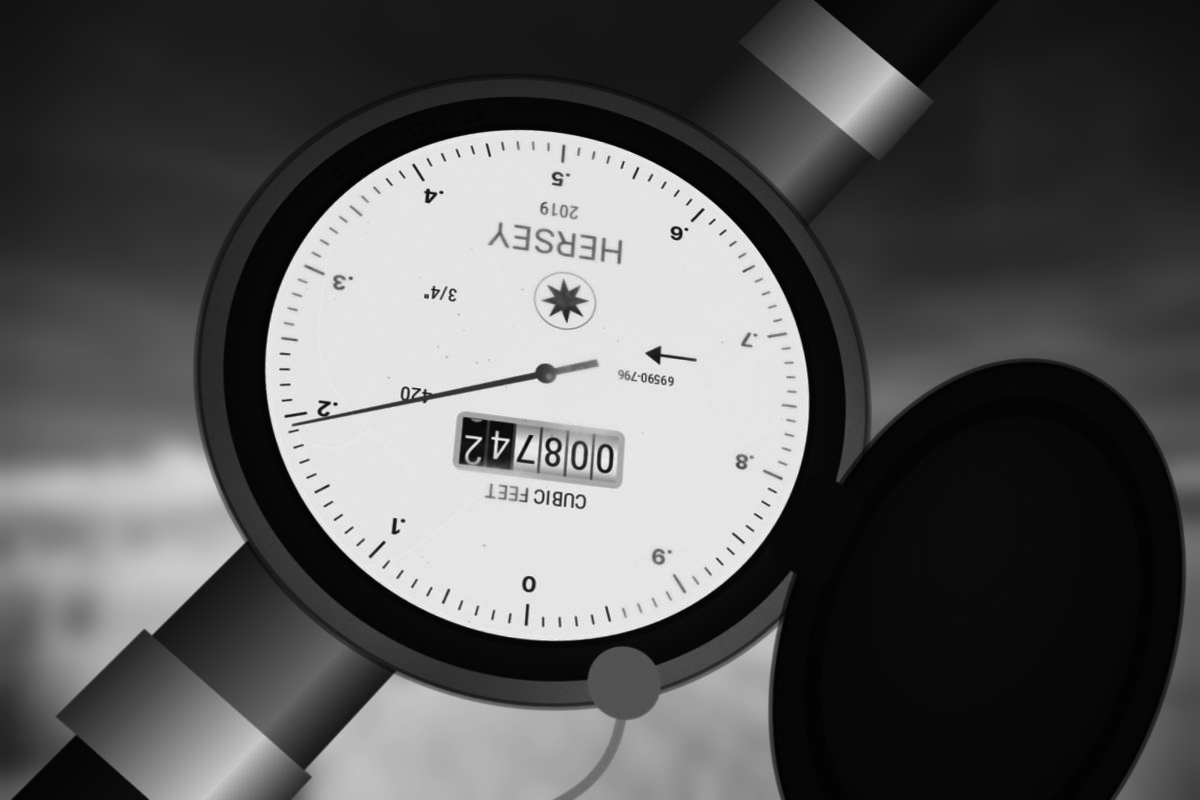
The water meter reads 8742.19 ft³
